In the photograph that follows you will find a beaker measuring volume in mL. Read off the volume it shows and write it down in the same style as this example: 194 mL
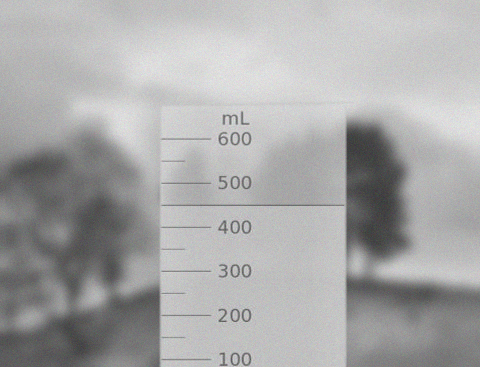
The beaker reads 450 mL
